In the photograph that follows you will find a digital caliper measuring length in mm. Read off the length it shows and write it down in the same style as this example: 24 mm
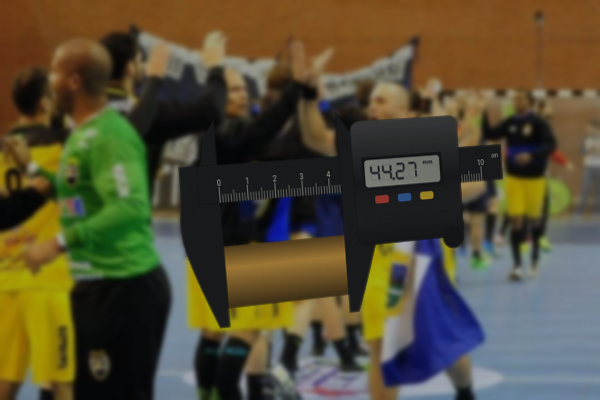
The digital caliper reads 44.27 mm
